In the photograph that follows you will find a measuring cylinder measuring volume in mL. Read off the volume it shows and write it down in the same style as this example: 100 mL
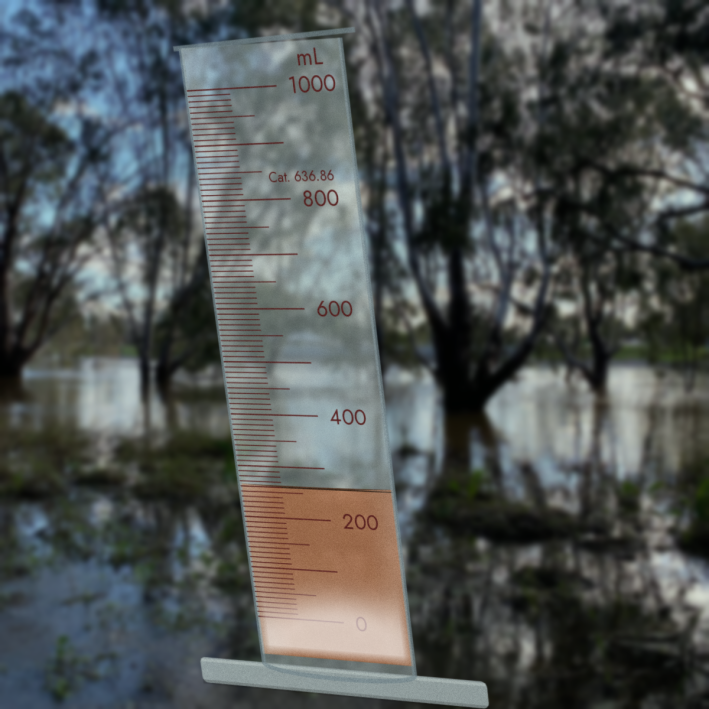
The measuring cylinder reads 260 mL
